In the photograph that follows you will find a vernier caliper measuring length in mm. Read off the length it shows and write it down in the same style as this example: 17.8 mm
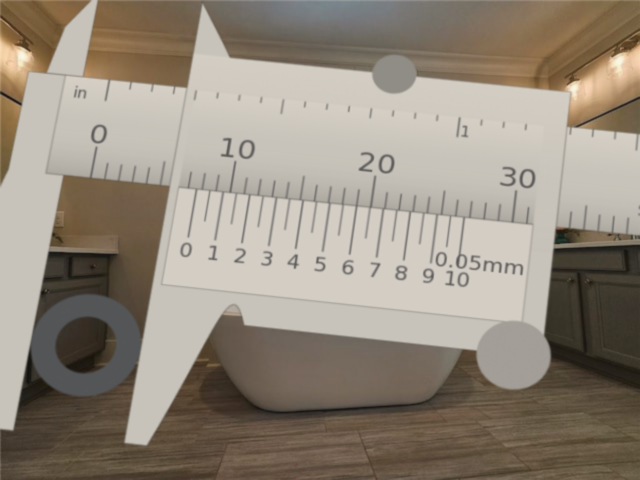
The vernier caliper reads 7.6 mm
